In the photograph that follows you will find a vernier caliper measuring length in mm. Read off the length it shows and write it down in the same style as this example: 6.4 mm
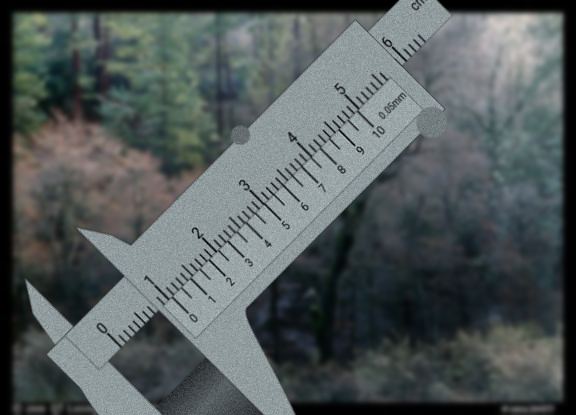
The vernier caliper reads 10.6 mm
